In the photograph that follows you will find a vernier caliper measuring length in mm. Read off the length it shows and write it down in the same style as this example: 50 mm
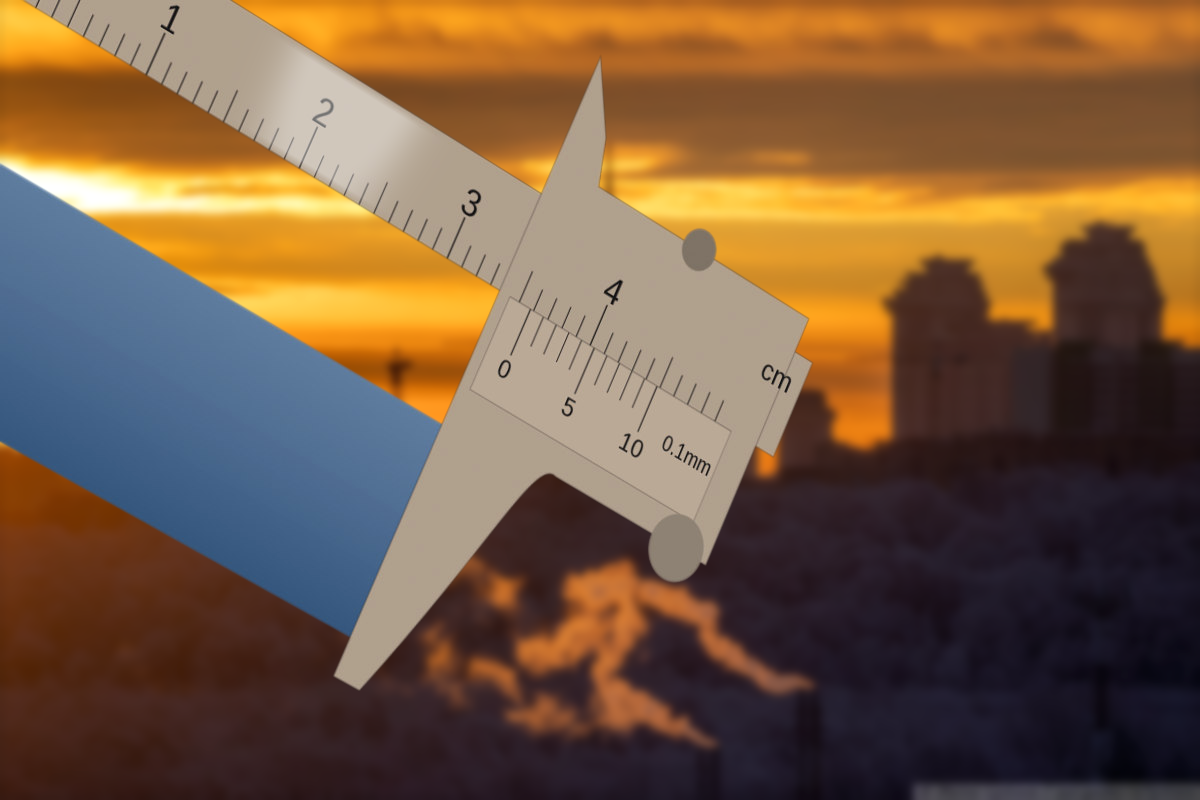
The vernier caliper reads 35.8 mm
